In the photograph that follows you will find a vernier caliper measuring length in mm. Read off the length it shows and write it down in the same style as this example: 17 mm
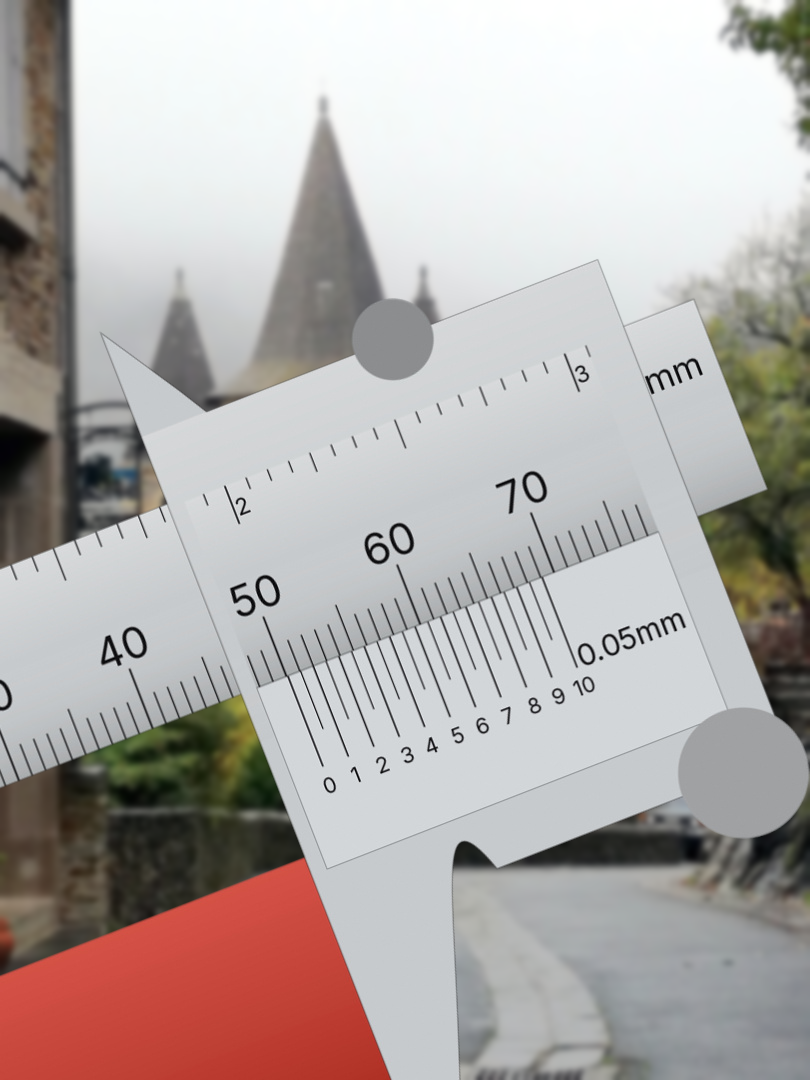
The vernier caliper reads 50.1 mm
